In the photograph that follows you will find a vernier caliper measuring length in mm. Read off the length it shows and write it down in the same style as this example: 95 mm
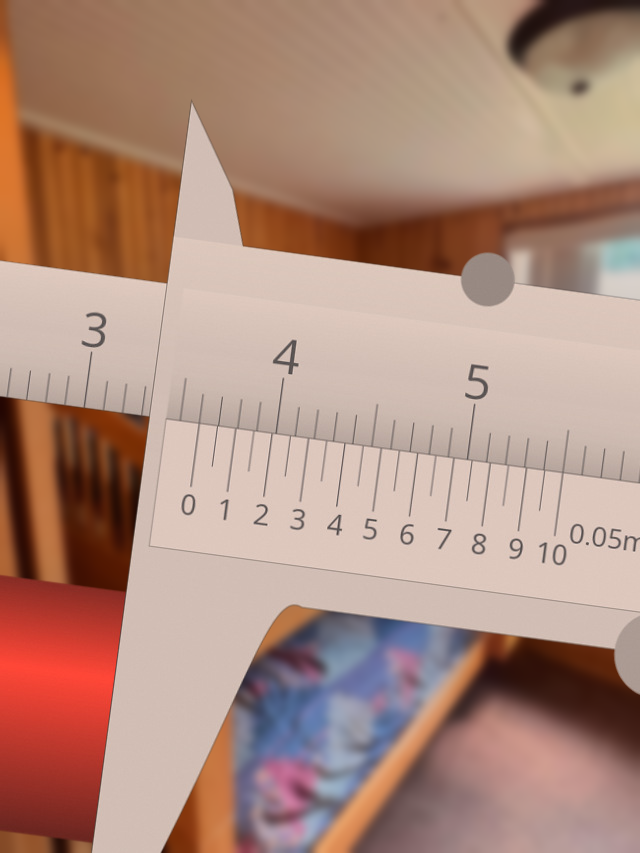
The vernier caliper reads 36.0 mm
